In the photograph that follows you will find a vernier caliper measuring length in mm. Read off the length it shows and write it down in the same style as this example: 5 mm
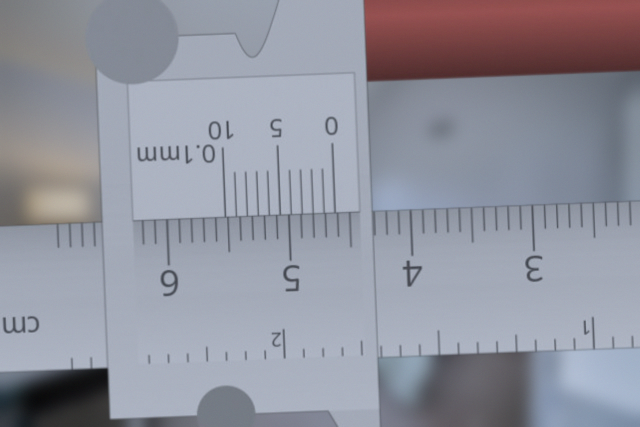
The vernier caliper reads 46.2 mm
